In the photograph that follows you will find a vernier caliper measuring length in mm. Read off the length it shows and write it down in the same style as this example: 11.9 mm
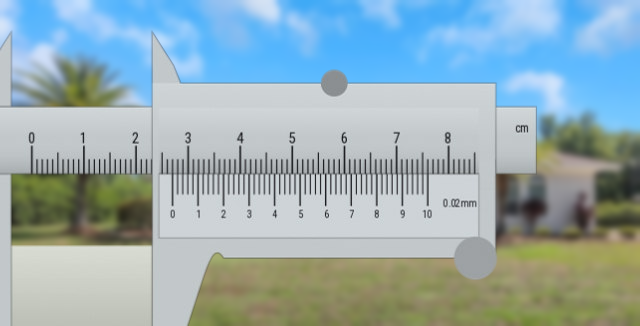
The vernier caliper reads 27.0 mm
